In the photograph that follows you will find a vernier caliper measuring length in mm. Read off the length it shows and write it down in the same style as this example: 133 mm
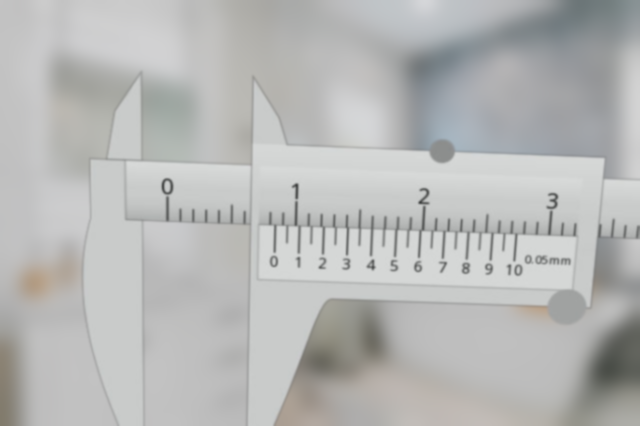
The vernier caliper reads 8.4 mm
